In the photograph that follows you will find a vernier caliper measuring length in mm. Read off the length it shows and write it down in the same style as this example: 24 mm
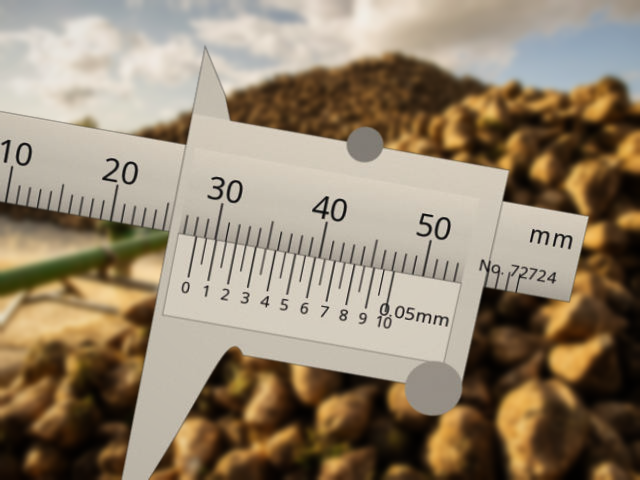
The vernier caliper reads 28.2 mm
